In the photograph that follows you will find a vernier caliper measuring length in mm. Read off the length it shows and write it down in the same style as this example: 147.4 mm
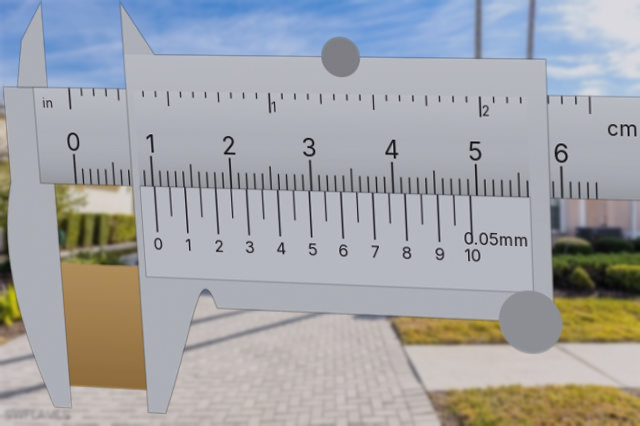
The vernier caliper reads 10.2 mm
